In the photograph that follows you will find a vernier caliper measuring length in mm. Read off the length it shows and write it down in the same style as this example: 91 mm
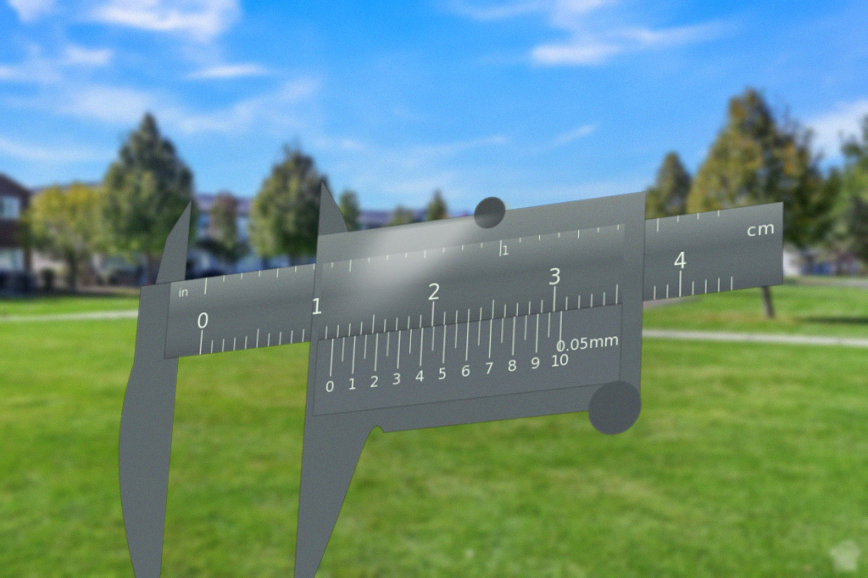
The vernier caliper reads 11.6 mm
